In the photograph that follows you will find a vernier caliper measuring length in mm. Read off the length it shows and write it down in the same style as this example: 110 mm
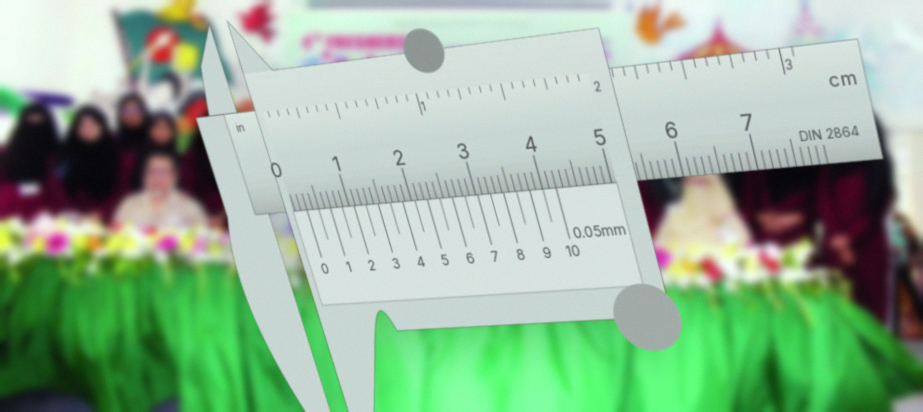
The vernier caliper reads 3.0 mm
